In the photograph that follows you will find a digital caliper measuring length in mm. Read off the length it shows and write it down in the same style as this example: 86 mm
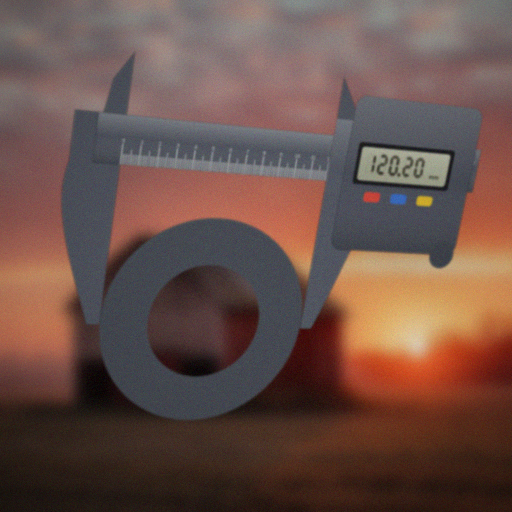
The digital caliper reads 120.20 mm
